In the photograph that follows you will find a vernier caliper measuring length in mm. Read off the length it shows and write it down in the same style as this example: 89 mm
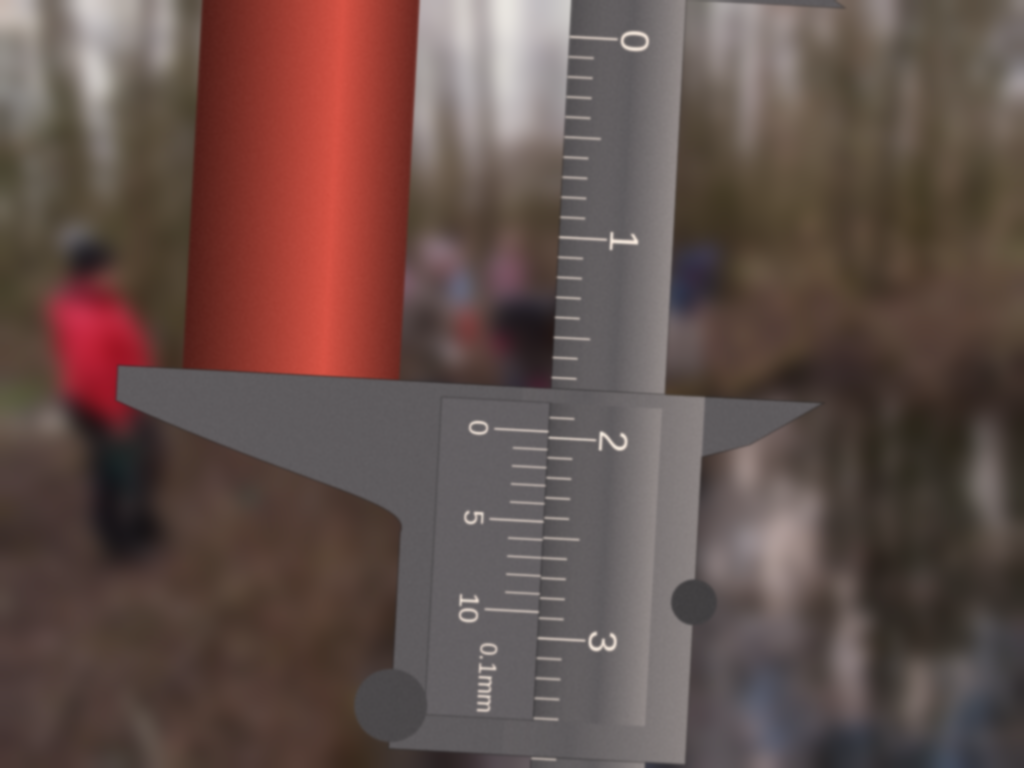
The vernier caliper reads 19.7 mm
